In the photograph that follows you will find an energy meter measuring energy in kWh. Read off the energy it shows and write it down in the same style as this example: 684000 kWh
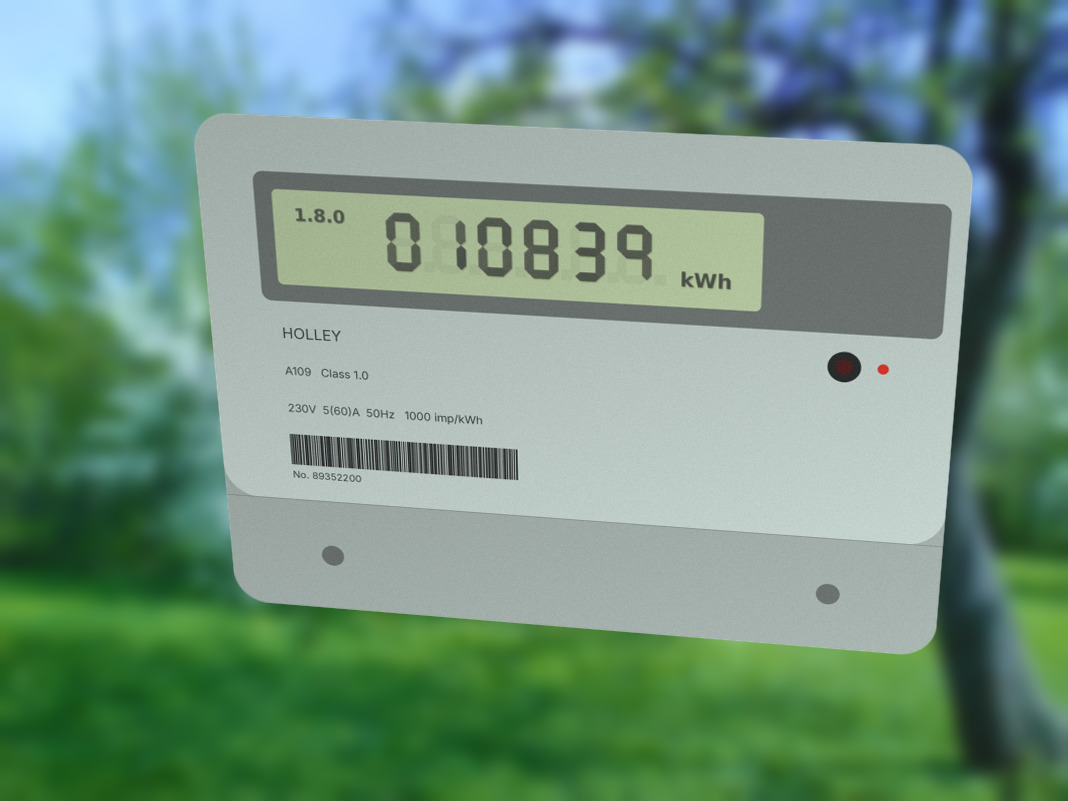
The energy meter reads 10839 kWh
